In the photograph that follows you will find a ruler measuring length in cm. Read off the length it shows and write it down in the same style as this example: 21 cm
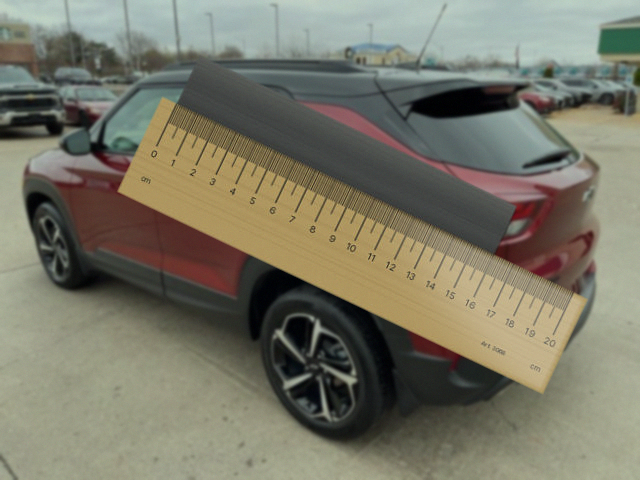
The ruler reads 16 cm
